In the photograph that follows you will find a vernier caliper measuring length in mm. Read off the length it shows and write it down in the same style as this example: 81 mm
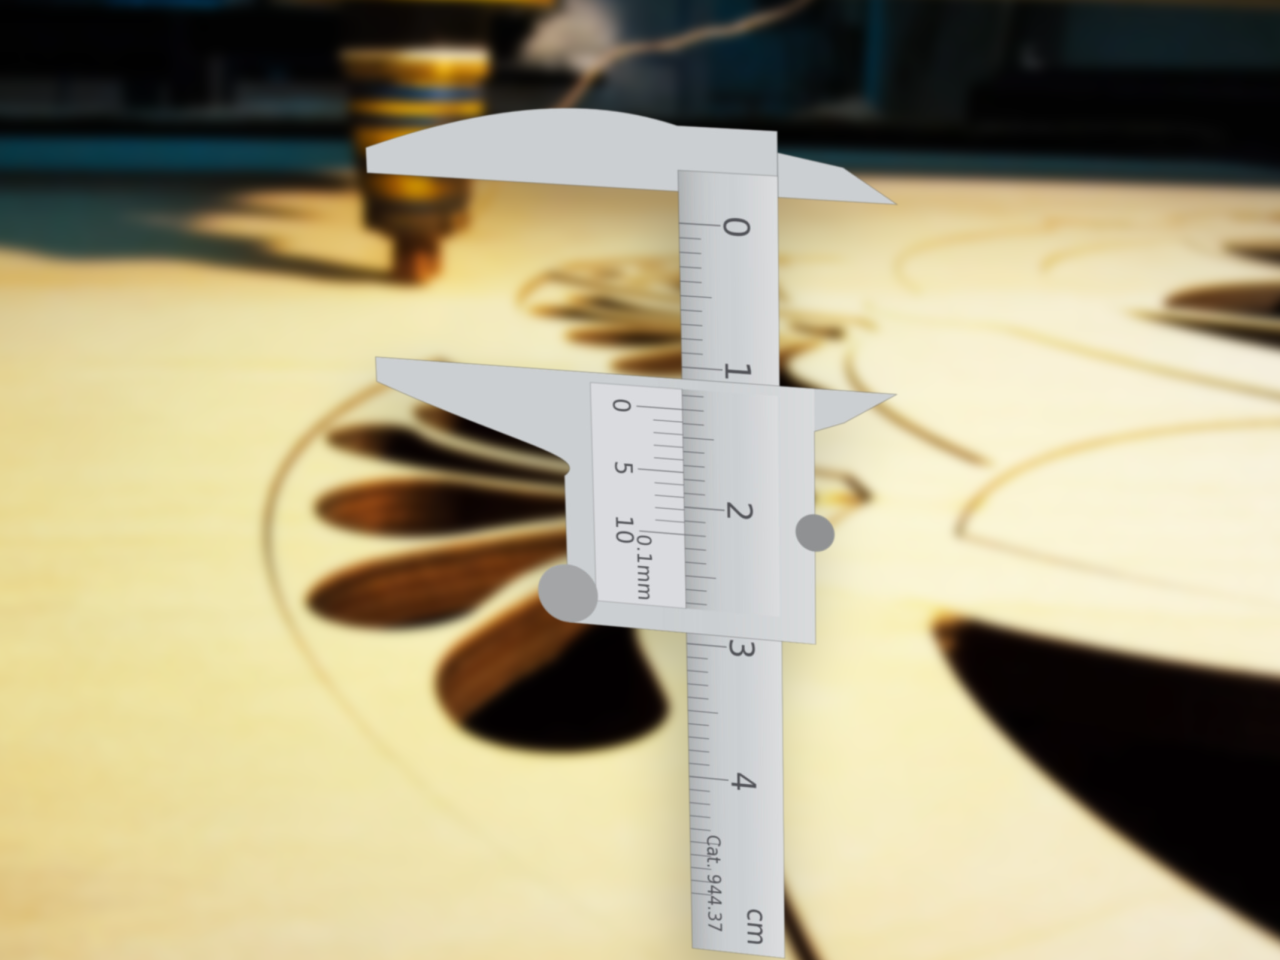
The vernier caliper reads 13.0 mm
